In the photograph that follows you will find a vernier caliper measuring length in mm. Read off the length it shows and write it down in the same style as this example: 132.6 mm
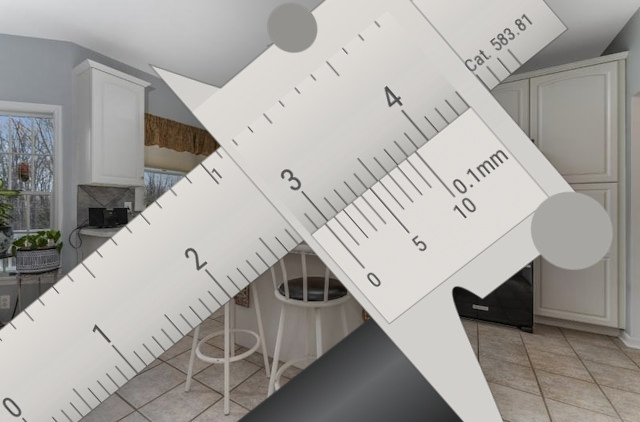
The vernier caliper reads 29.7 mm
